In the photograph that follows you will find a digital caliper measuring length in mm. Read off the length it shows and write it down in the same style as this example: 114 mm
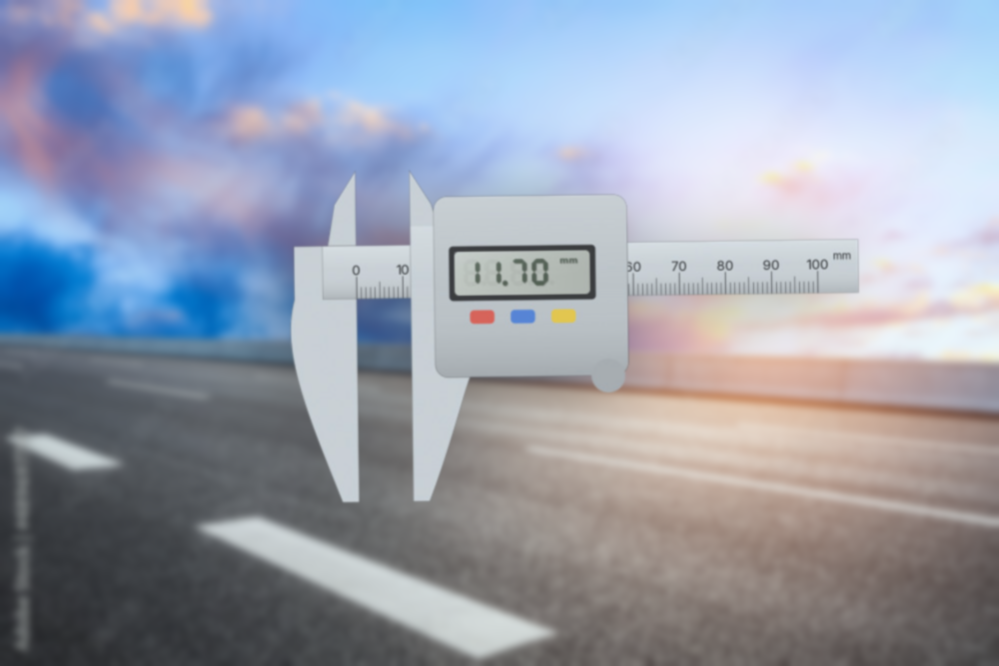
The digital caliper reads 11.70 mm
